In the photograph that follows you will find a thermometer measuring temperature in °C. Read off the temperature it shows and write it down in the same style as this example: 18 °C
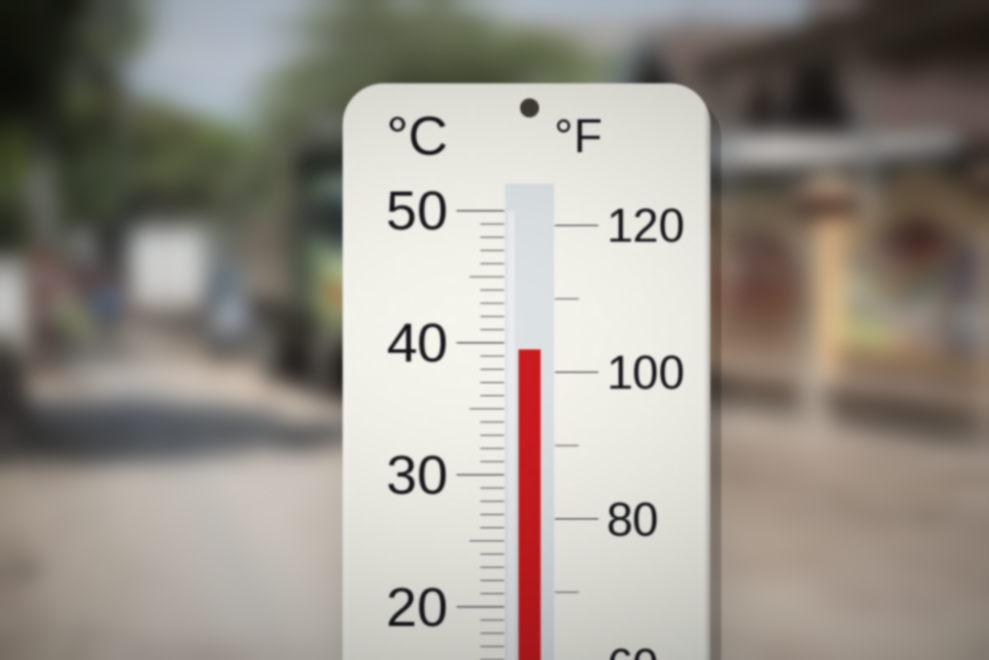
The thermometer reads 39.5 °C
